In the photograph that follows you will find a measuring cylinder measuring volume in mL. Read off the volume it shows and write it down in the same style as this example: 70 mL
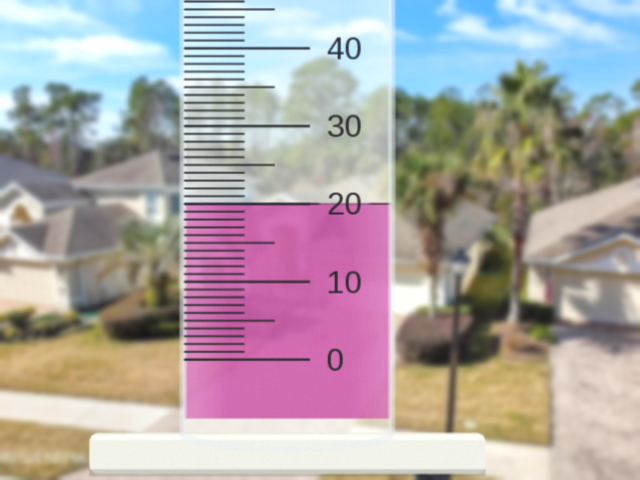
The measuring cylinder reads 20 mL
